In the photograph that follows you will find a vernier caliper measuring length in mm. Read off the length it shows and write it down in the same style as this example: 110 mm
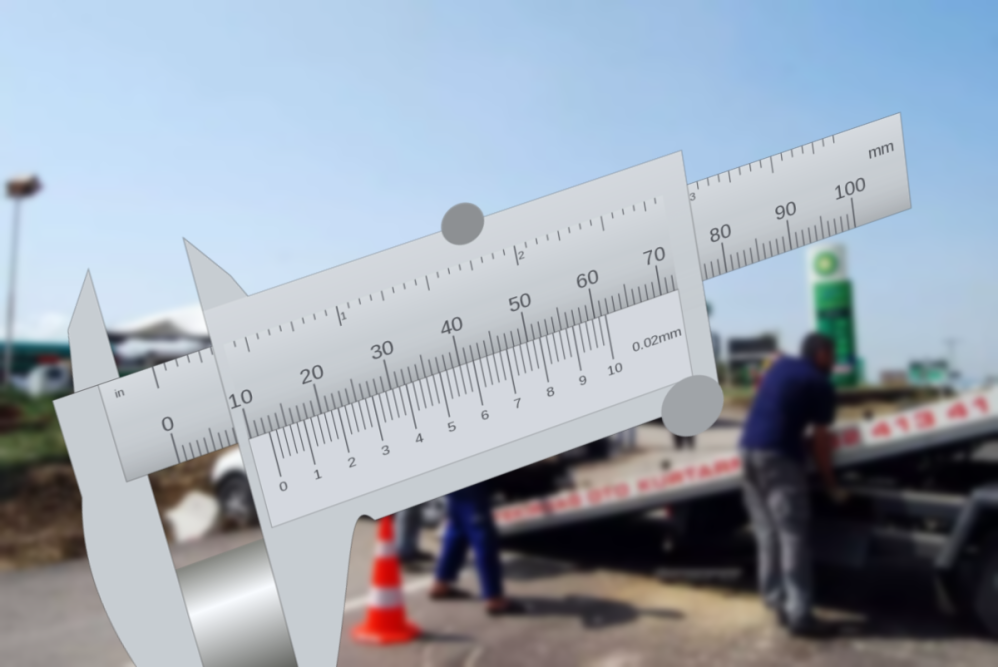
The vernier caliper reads 12.6 mm
